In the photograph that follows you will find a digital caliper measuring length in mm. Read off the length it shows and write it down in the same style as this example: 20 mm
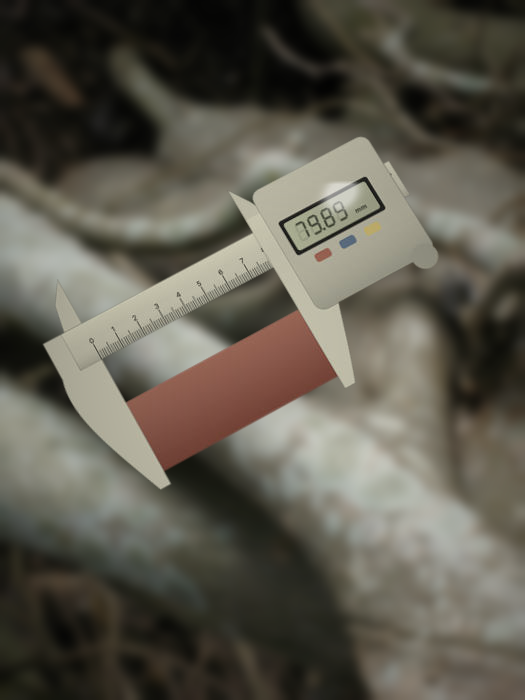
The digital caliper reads 79.89 mm
